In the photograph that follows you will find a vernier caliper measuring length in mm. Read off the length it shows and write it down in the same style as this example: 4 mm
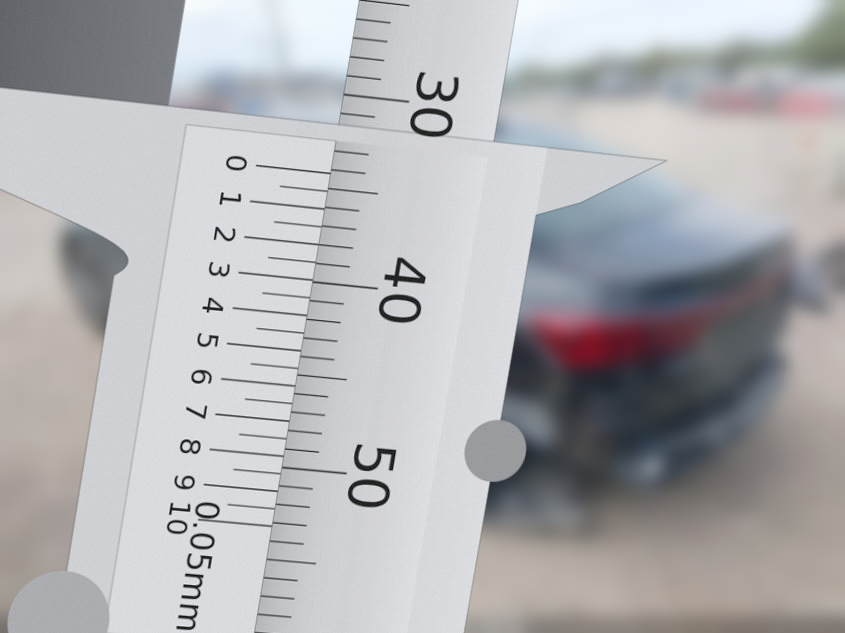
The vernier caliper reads 34.2 mm
